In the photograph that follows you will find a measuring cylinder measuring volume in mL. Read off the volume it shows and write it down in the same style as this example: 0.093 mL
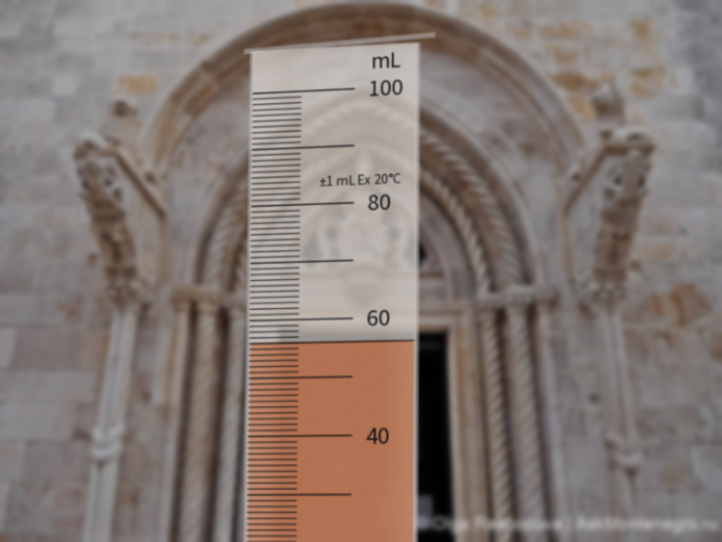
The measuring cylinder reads 56 mL
